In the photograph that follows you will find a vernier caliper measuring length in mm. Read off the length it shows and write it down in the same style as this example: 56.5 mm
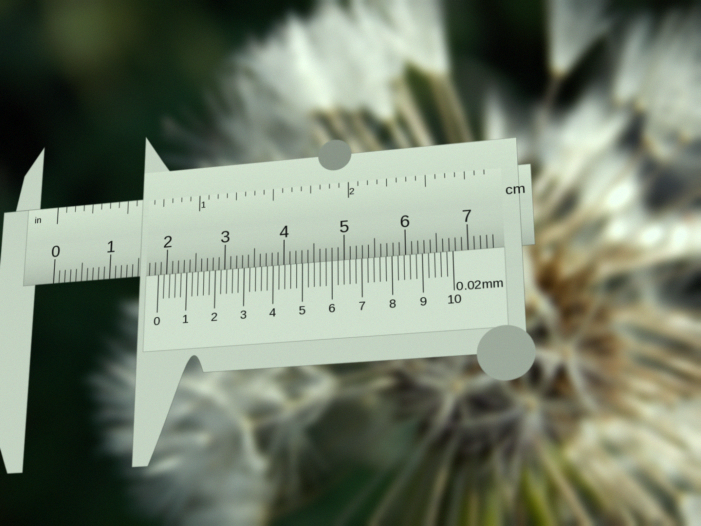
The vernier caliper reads 18.6 mm
